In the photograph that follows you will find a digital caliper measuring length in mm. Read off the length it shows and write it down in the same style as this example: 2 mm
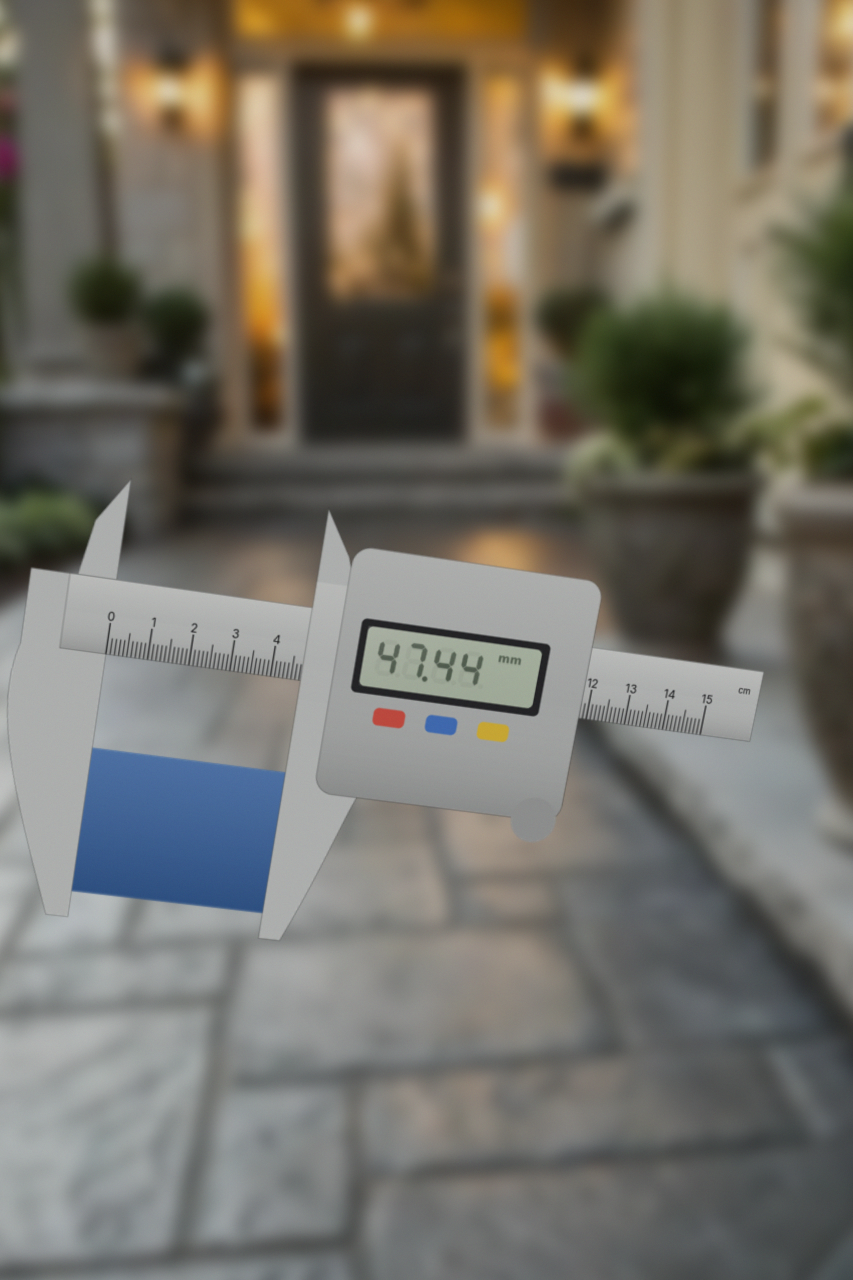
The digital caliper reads 47.44 mm
